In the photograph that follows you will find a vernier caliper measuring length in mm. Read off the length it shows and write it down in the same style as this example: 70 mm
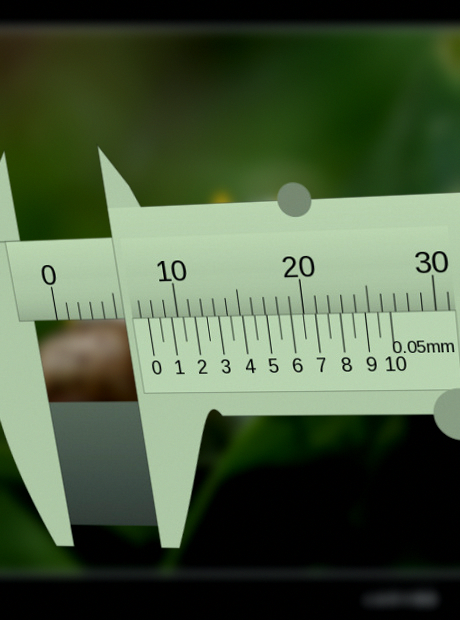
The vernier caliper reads 7.6 mm
